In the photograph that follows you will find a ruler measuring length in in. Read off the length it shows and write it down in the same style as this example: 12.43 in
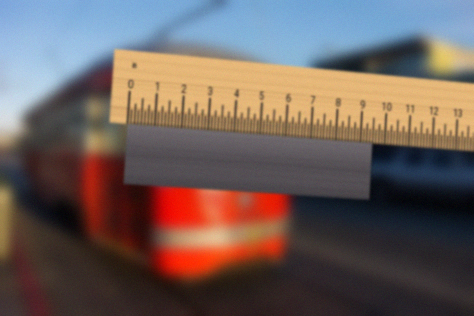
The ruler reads 9.5 in
